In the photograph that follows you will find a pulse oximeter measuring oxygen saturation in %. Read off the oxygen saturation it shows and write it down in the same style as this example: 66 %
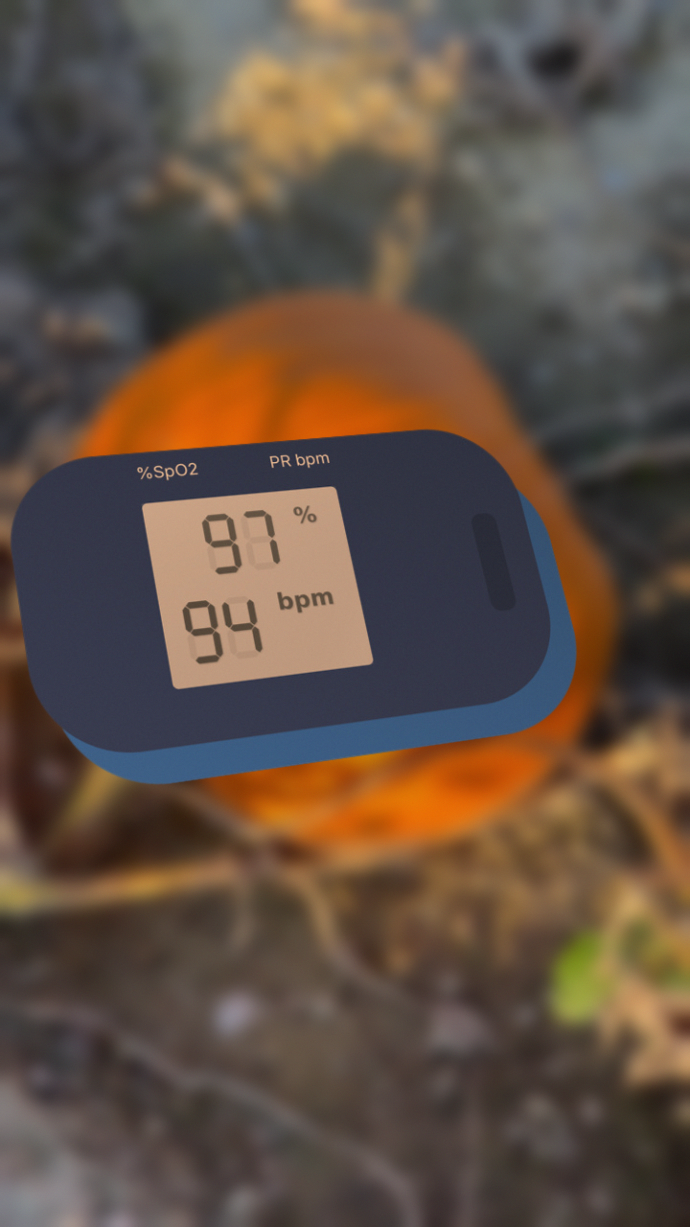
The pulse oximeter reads 97 %
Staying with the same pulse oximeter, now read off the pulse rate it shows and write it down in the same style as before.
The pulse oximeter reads 94 bpm
